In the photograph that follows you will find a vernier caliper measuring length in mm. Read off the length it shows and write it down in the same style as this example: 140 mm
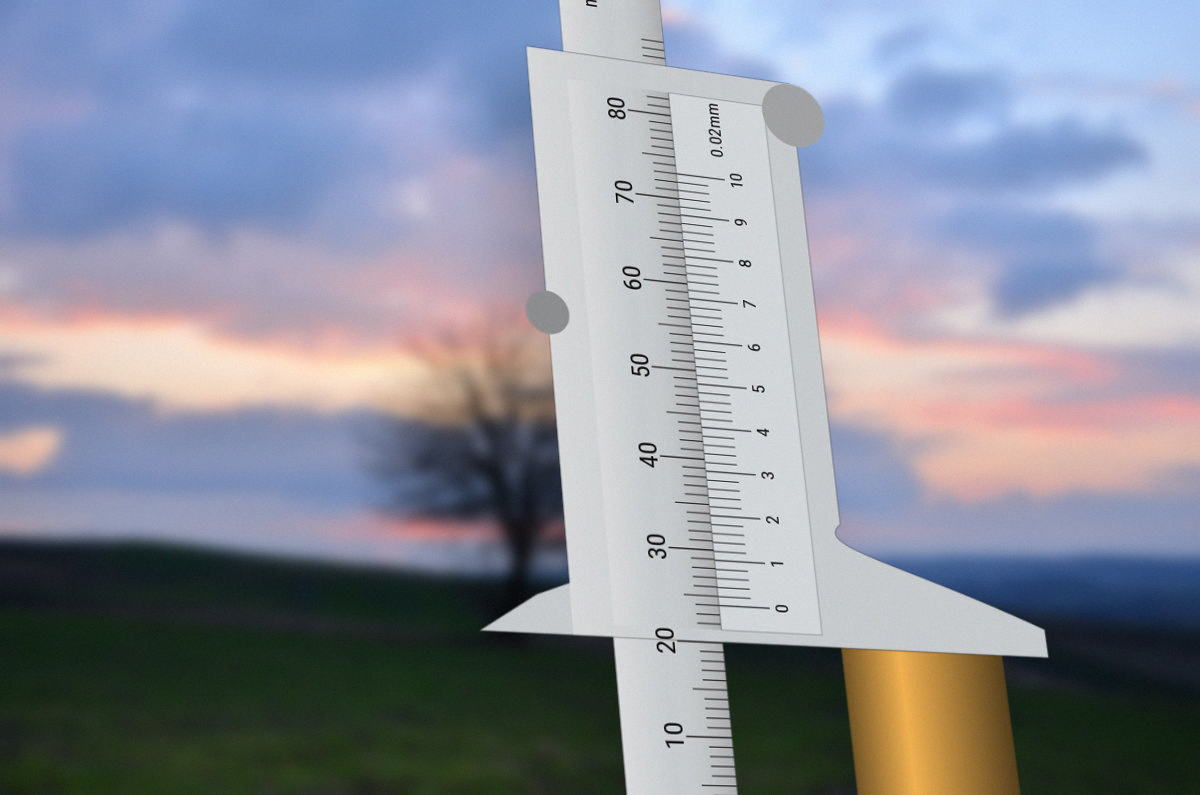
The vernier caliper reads 24.0 mm
